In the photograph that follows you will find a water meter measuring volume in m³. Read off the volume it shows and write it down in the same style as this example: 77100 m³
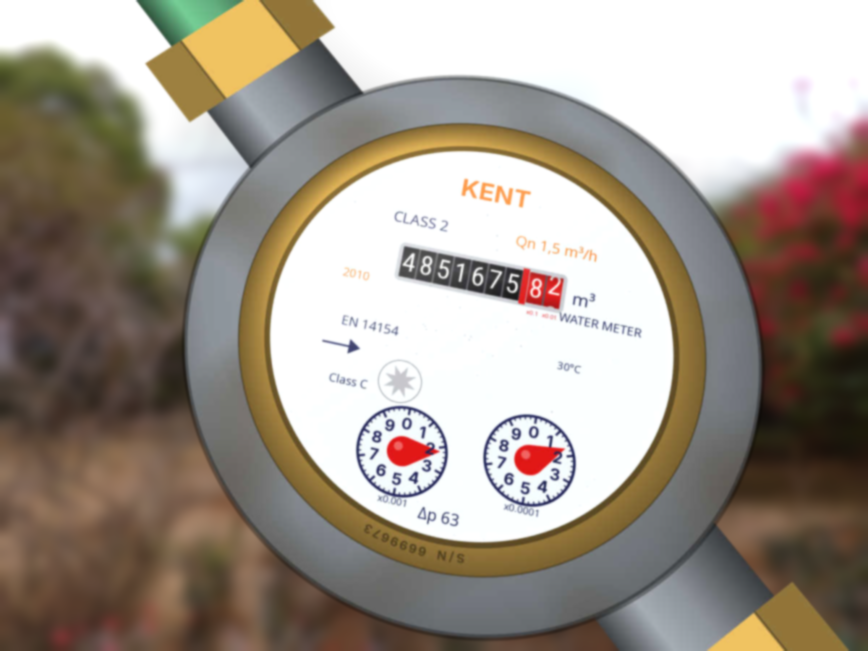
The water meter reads 4851675.8221 m³
